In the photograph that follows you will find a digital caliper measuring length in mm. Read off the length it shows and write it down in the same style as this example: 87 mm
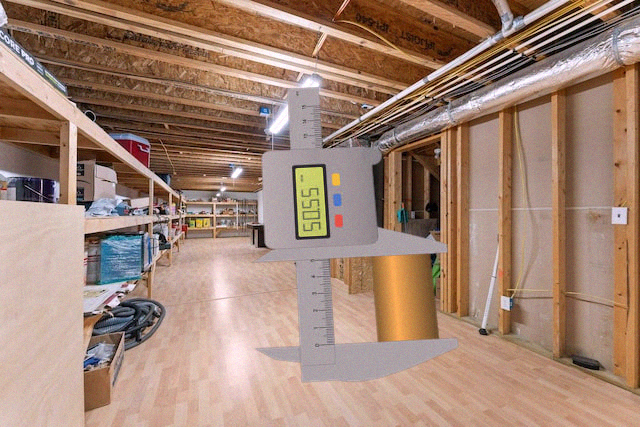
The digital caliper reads 50.55 mm
